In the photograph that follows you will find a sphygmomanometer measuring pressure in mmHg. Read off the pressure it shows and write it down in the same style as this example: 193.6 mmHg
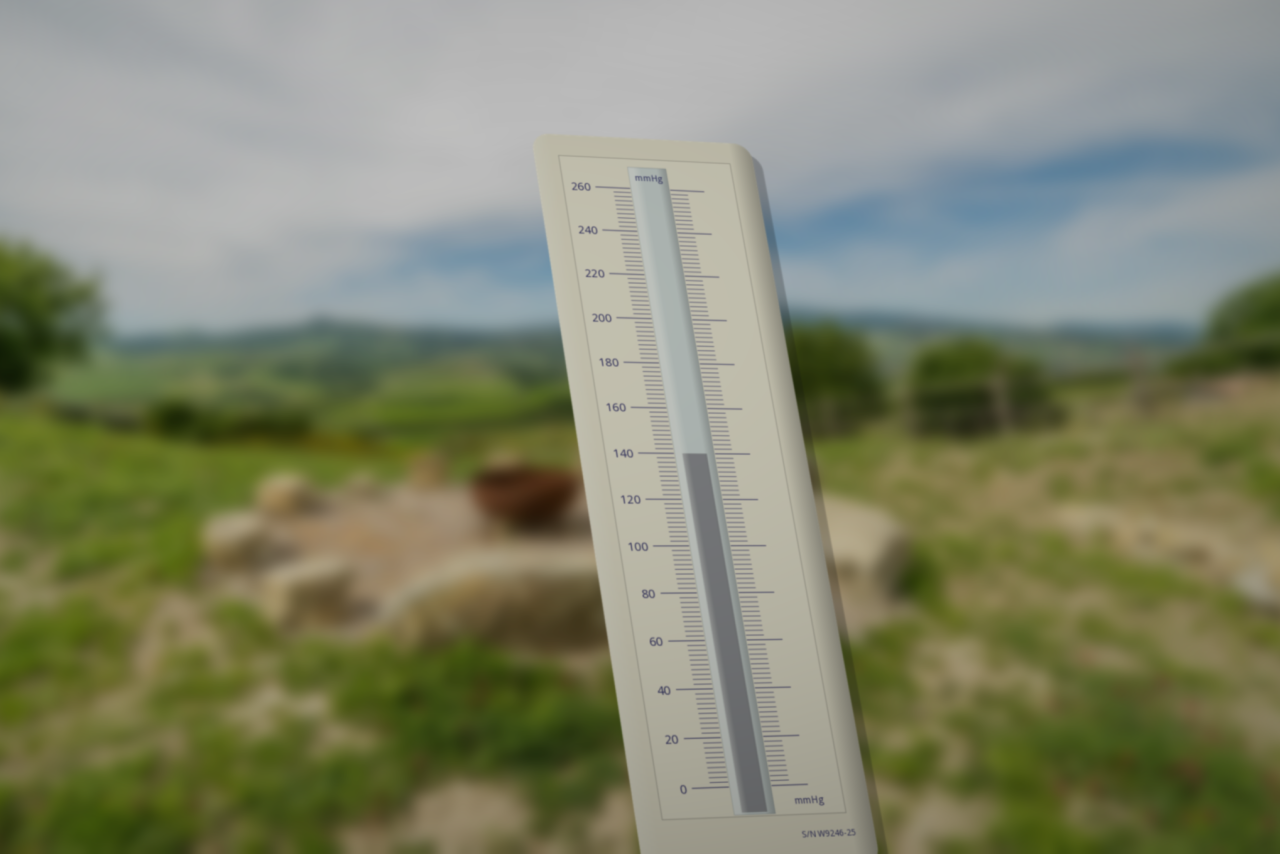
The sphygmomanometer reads 140 mmHg
